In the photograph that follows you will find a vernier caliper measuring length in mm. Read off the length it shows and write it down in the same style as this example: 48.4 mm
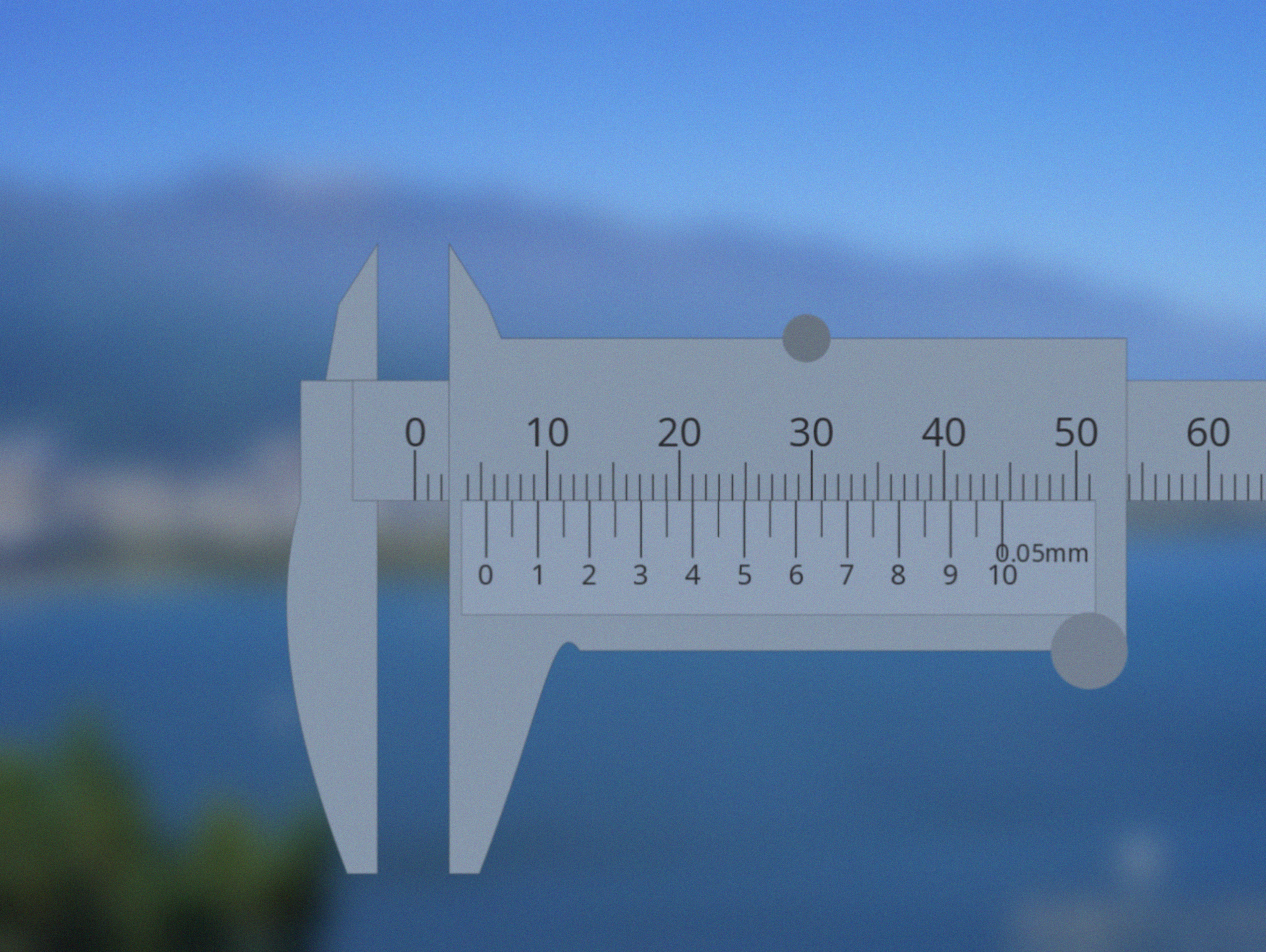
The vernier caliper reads 5.4 mm
